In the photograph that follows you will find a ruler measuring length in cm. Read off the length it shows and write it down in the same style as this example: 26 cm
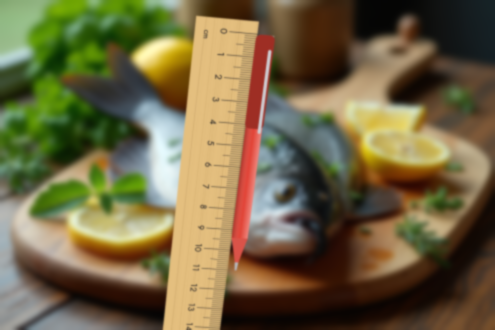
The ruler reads 11 cm
